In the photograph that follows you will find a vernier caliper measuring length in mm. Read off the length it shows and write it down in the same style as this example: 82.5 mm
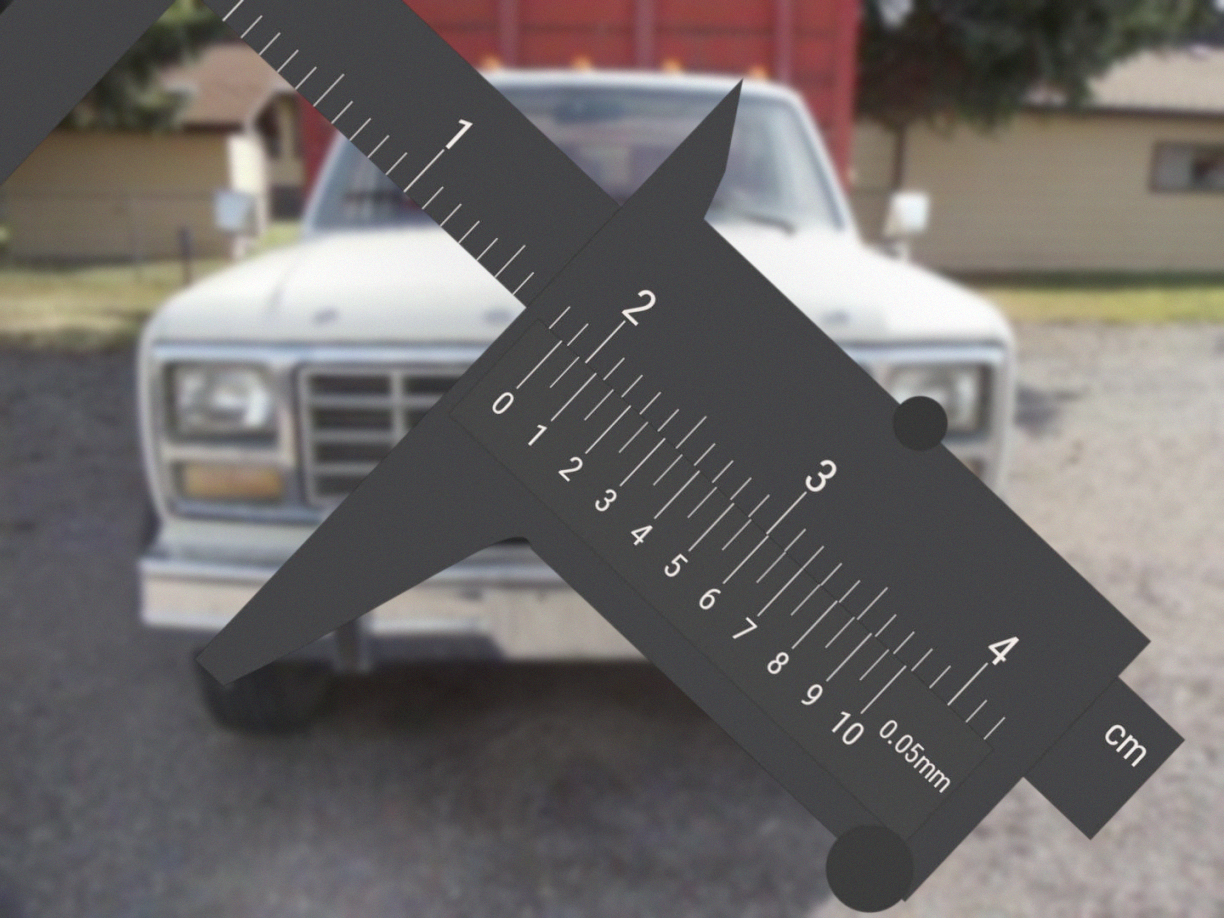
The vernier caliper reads 18.70 mm
